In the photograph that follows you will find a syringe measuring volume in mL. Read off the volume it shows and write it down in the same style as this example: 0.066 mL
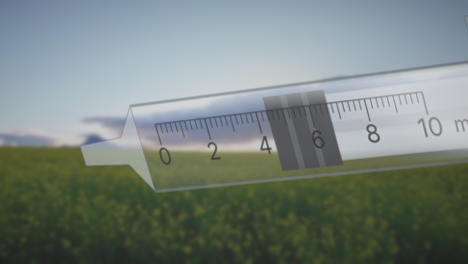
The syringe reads 4.4 mL
